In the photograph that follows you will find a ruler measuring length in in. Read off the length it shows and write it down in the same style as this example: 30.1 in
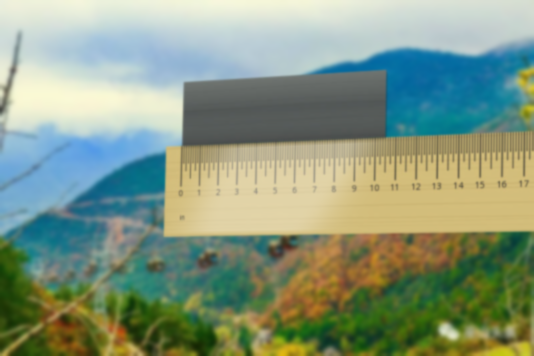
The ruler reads 10.5 in
